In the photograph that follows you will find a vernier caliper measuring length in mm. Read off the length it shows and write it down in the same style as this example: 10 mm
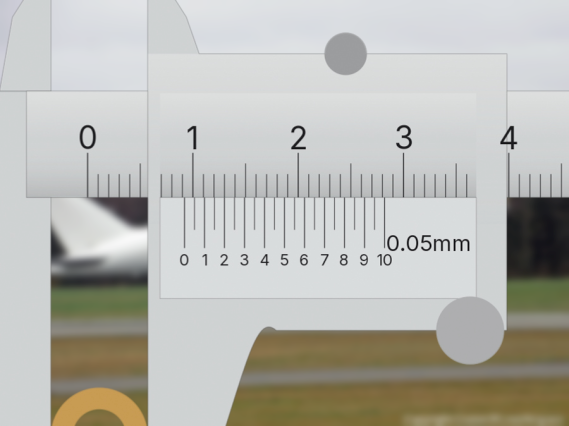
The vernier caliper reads 9.2 mm
